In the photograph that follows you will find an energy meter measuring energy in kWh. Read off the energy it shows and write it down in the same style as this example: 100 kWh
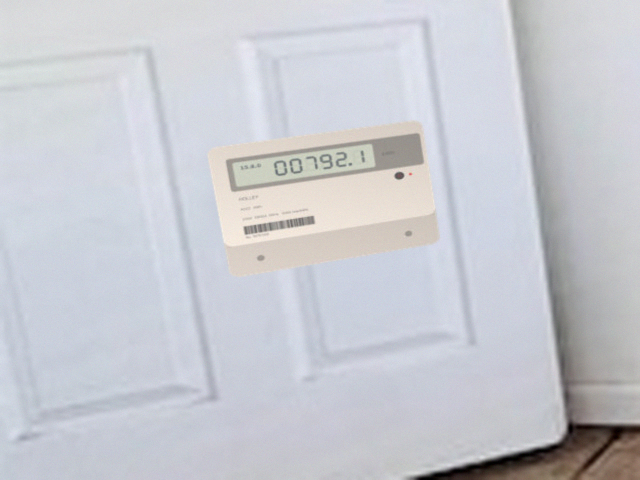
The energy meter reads 792.1 kWh
